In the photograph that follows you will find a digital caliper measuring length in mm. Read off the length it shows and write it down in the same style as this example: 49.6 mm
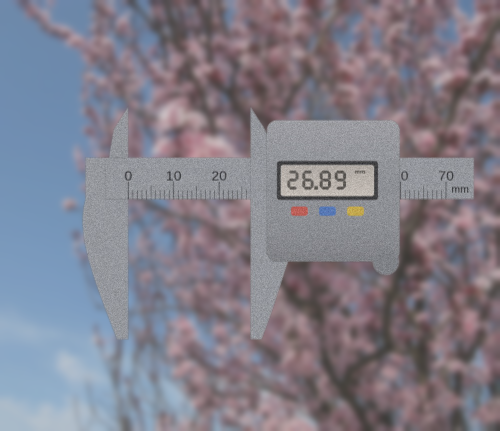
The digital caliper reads 26.89 mm
